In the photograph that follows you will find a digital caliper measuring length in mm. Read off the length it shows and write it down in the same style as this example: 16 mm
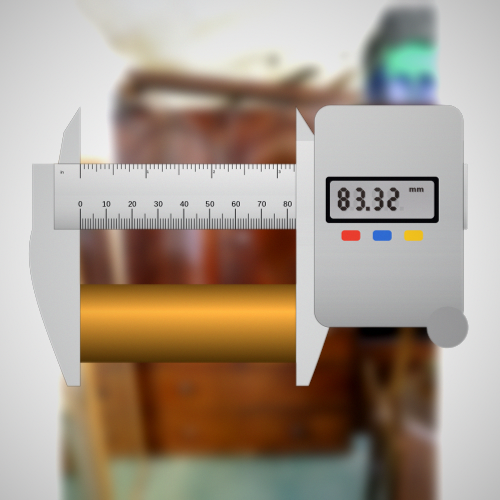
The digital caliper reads 83.32 mm
